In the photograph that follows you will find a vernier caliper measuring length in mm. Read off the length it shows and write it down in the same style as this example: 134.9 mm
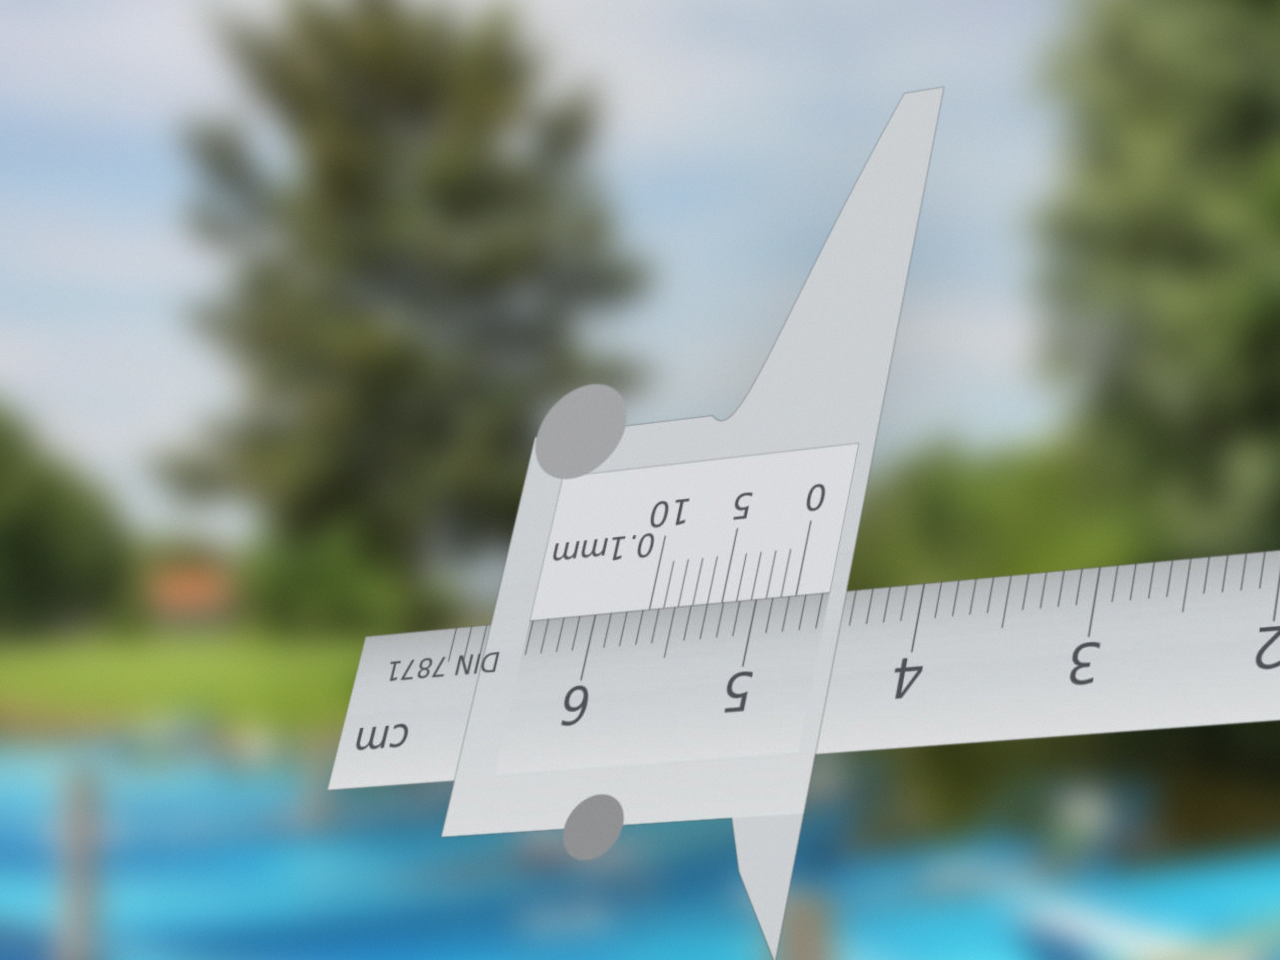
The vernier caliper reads 47.6 mm
